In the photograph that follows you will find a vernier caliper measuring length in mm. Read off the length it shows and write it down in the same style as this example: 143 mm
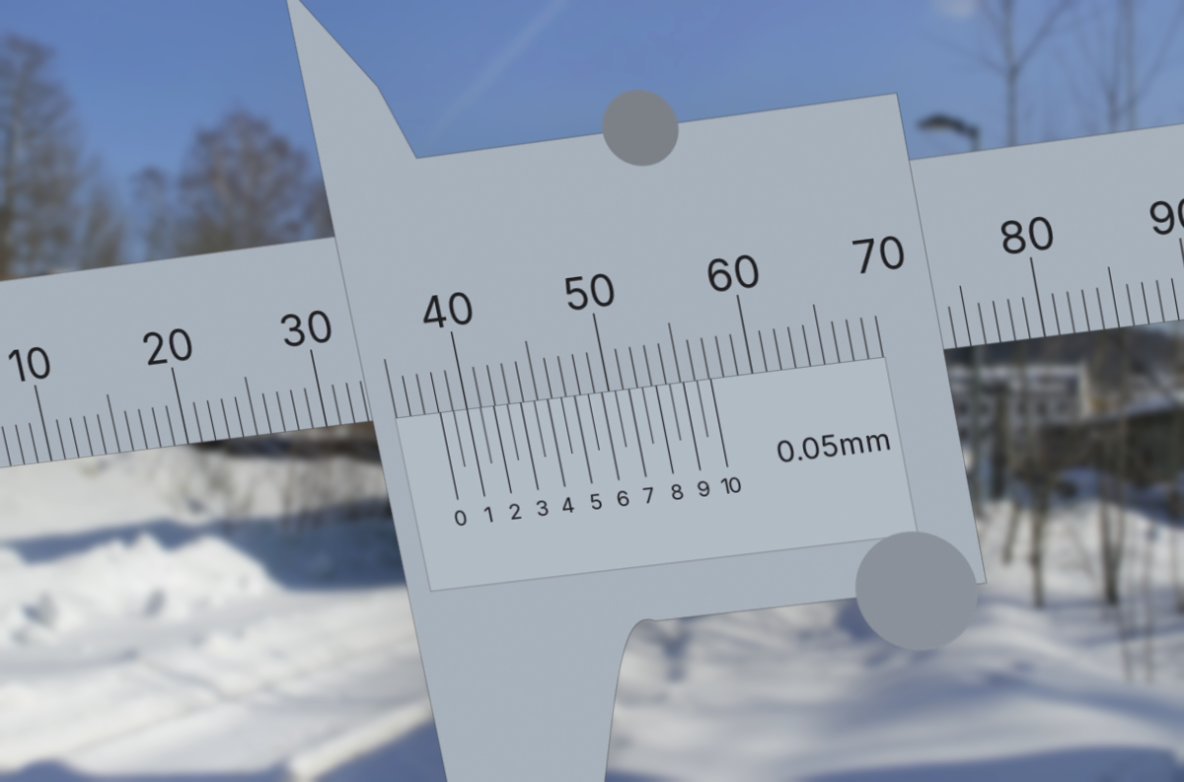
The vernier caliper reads 38.1 mm
